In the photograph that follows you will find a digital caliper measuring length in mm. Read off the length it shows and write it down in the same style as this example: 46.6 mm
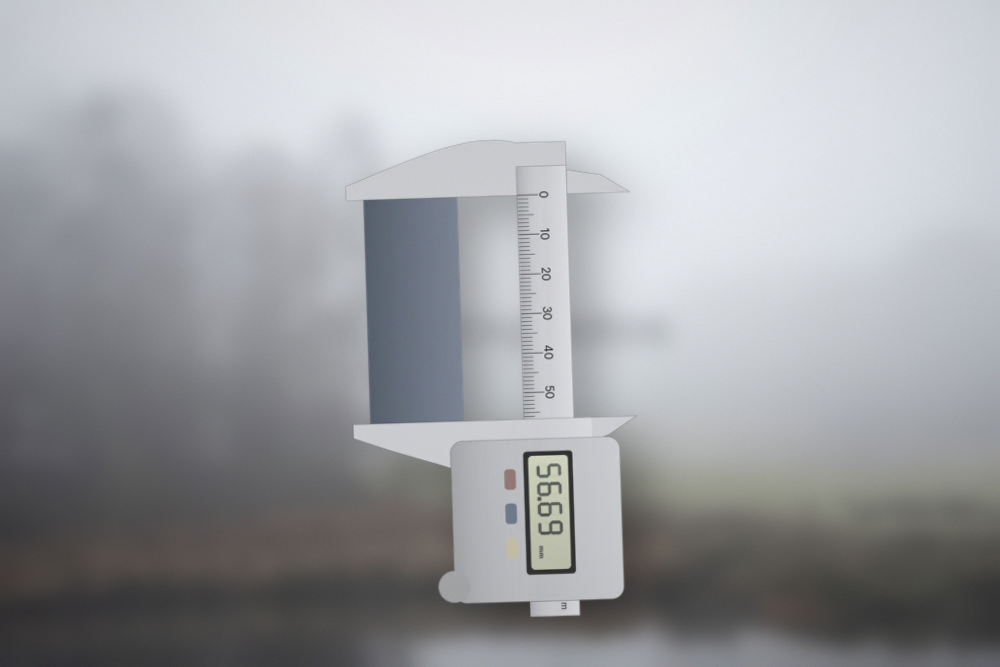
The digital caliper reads 56.69 mm
